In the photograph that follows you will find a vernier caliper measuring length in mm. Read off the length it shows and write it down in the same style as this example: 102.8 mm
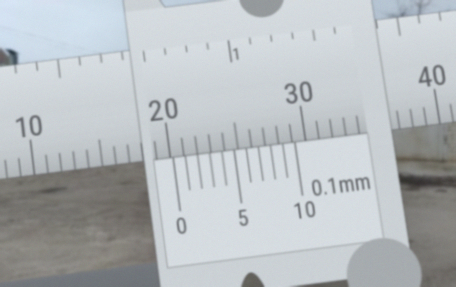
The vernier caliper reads 20.2 mm
